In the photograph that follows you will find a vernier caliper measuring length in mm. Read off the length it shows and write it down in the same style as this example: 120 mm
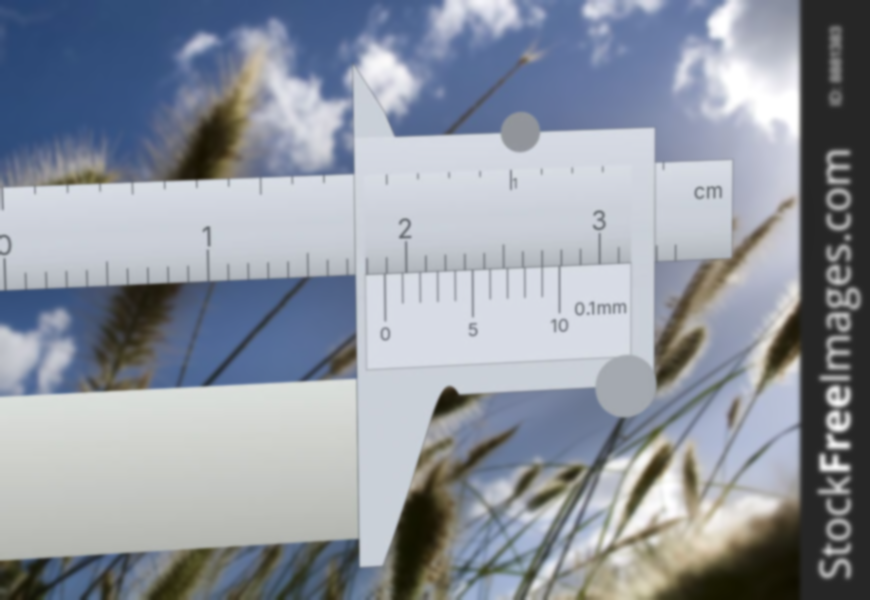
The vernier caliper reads 18.9 mm
